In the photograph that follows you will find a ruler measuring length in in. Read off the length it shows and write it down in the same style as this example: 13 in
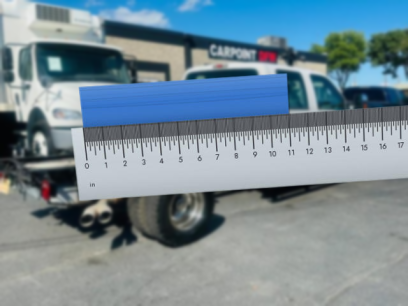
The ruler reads 11 in
